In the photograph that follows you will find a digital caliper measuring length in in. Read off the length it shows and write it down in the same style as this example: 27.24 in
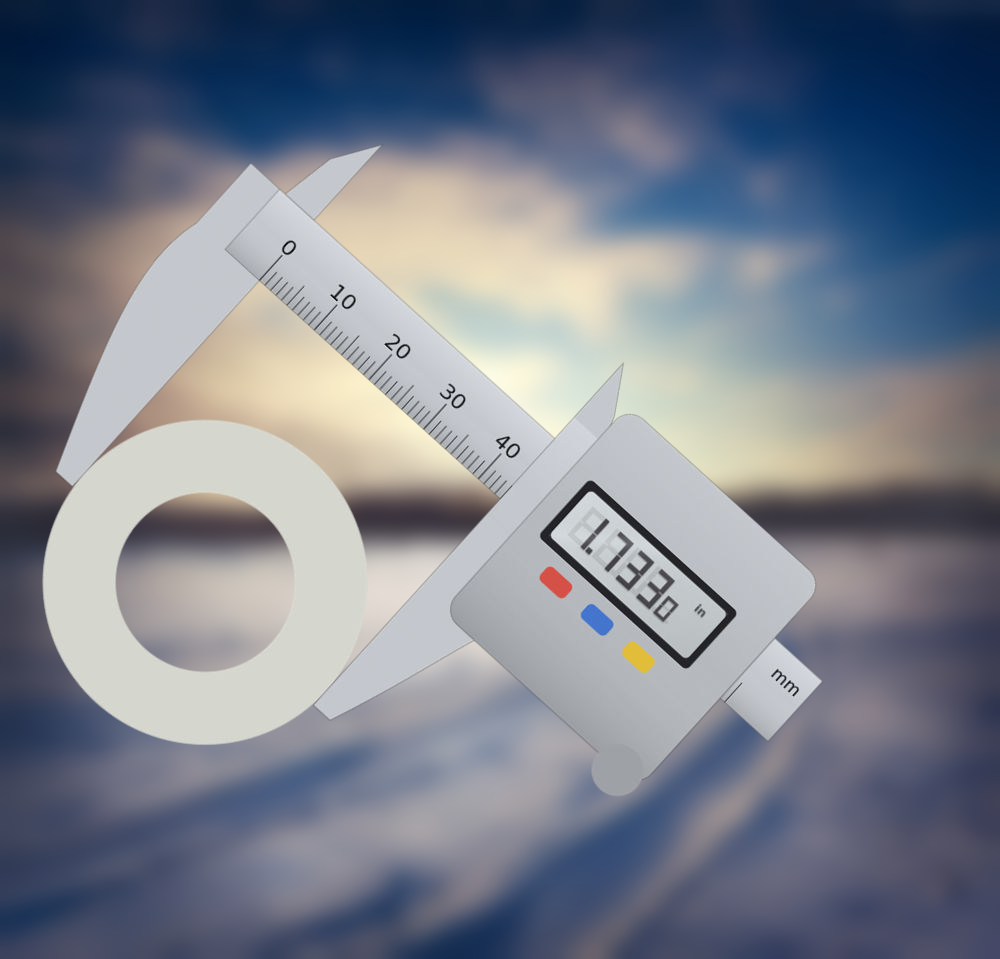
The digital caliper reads 1.7330 in
